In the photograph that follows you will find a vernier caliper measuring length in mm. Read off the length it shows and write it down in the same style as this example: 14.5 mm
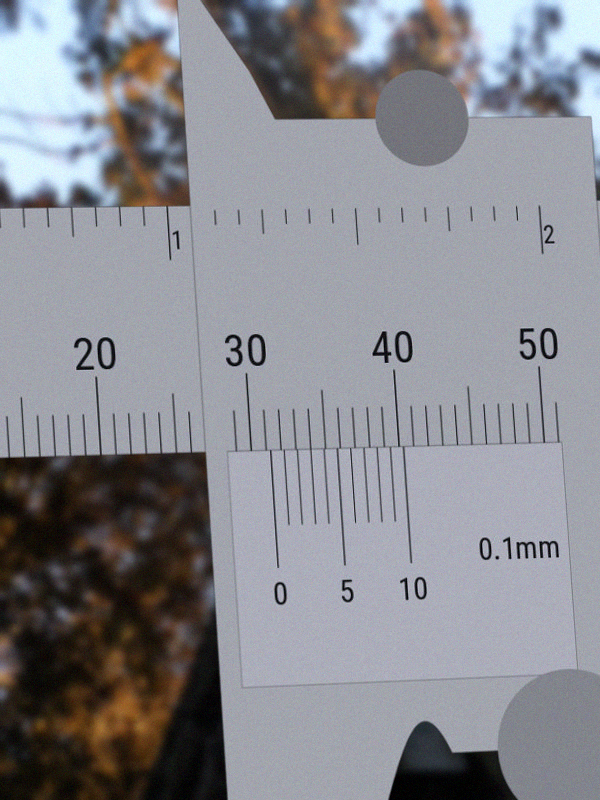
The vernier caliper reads 31.3 mm
